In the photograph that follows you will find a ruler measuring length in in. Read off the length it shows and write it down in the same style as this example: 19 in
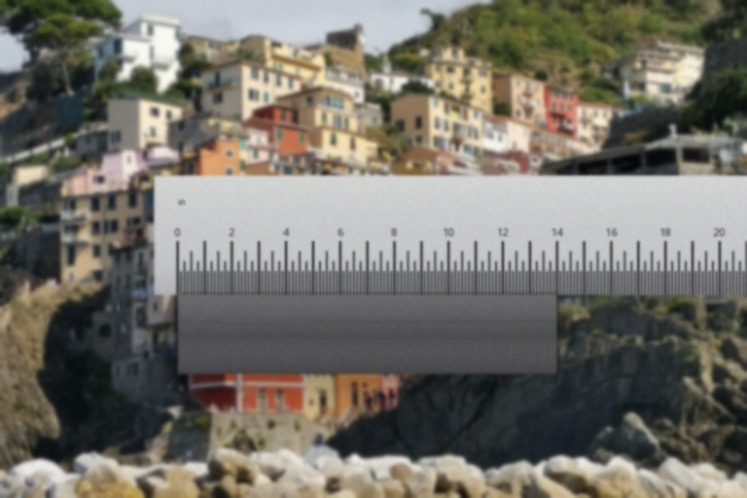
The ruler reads 14 in
